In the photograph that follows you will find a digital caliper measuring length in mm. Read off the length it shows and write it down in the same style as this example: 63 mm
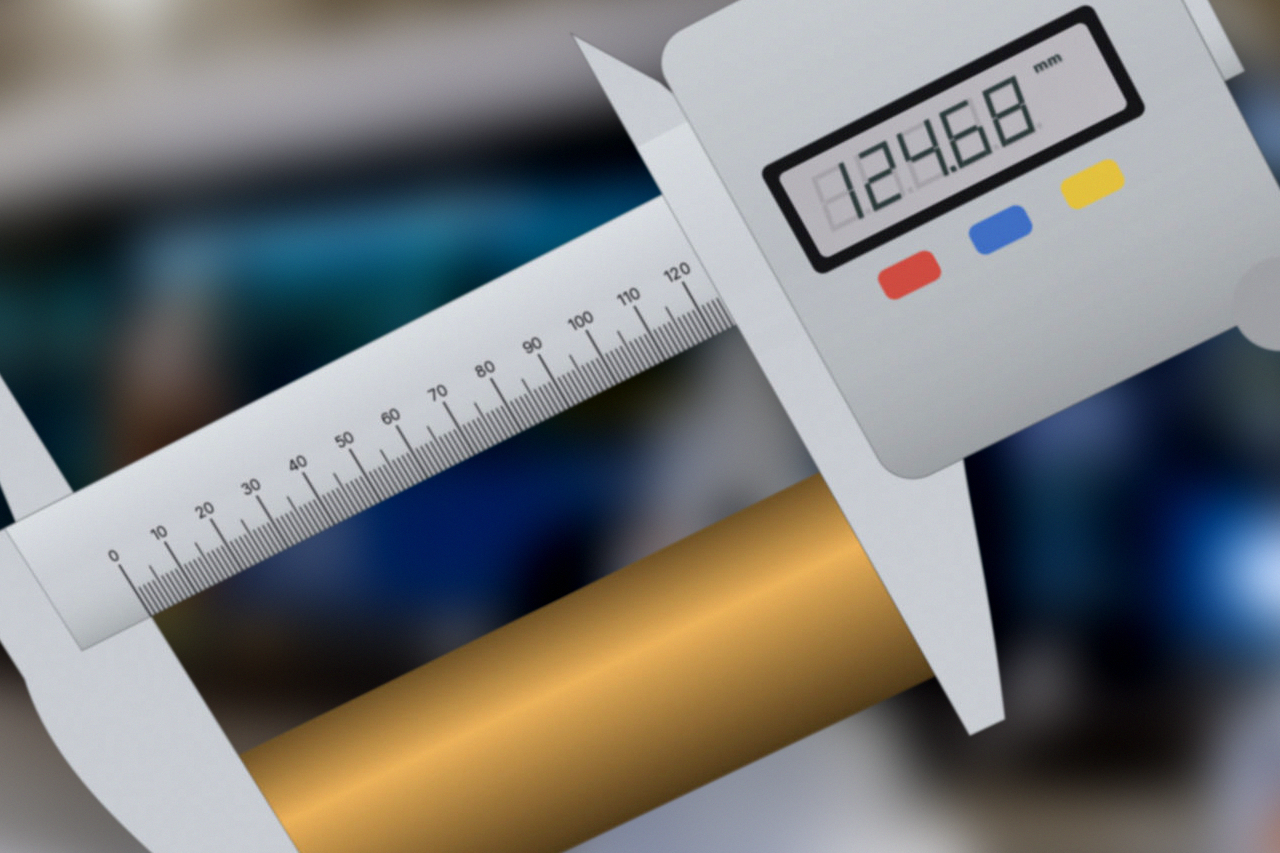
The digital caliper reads 124.68 mm
